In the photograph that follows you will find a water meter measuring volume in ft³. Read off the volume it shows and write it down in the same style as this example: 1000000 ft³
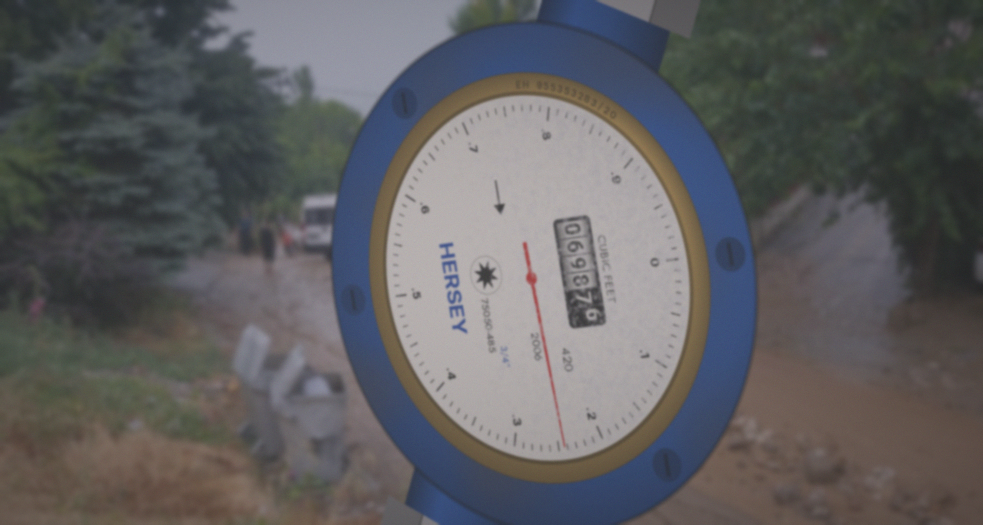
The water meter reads 69876.24 ft³
